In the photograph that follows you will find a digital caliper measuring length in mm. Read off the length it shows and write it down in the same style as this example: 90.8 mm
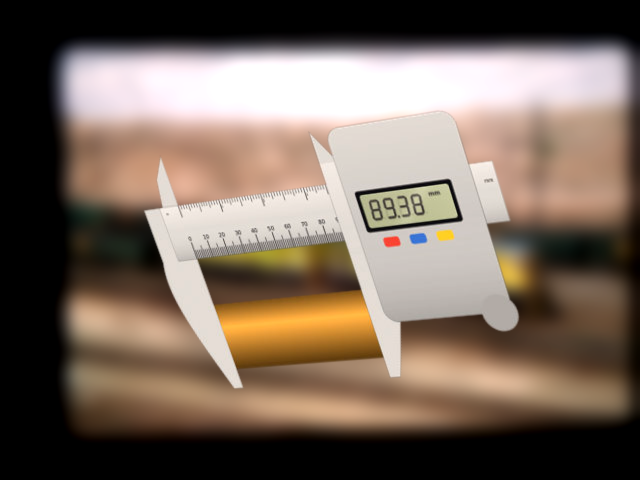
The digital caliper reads 89.38 mm
